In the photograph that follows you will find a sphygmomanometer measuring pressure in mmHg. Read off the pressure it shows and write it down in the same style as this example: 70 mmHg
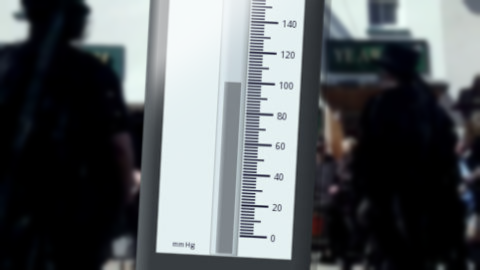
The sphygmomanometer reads 100 mmHg
